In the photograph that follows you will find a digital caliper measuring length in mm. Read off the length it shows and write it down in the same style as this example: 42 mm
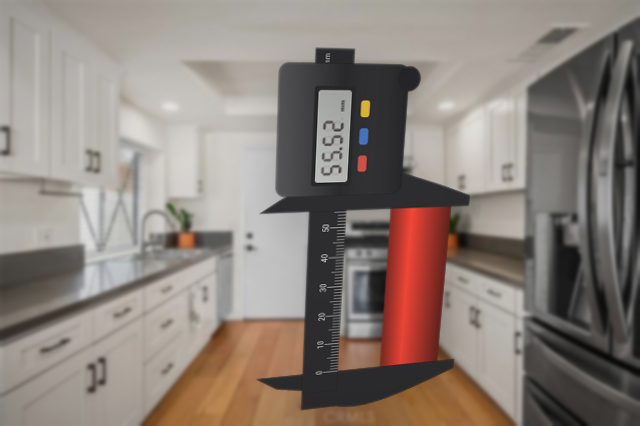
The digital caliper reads 55.52 mm
